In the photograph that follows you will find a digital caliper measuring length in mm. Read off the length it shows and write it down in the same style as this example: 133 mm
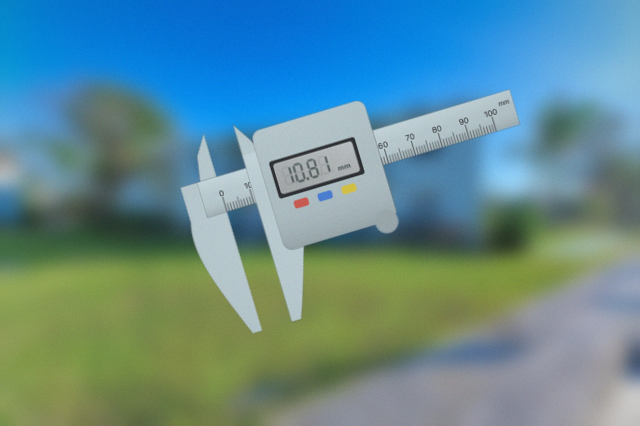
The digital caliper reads 10.81 mm
